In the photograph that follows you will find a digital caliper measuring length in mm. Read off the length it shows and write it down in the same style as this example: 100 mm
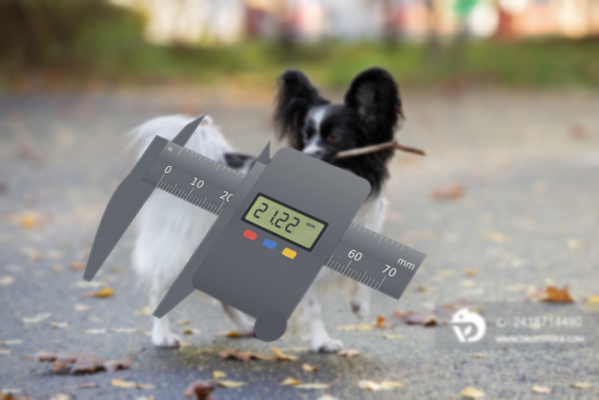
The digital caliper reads 21.22 mm
